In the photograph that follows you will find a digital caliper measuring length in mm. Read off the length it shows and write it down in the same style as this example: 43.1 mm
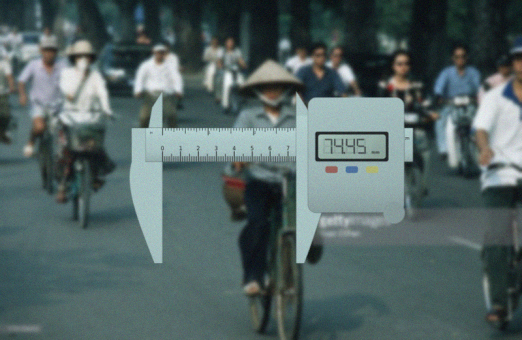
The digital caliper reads 74.45 mm
